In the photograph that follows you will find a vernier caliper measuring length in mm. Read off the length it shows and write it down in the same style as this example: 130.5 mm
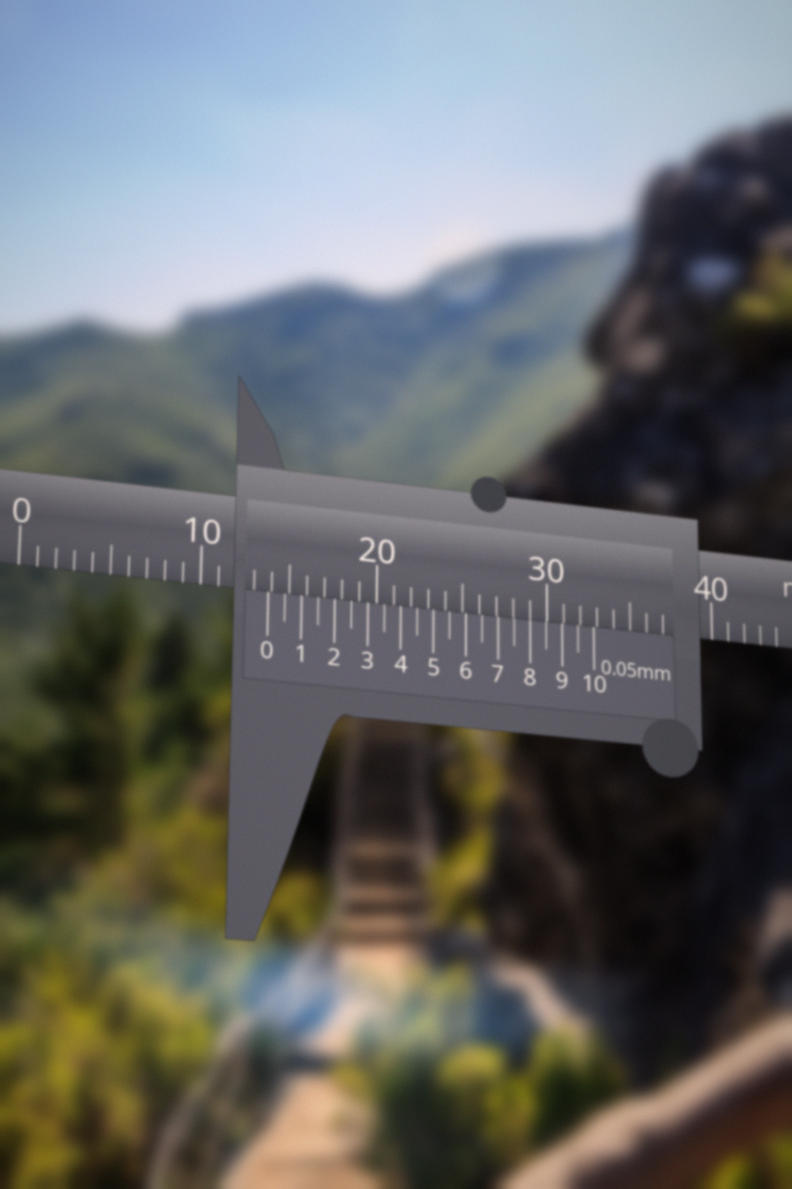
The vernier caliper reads 13.8 mm
